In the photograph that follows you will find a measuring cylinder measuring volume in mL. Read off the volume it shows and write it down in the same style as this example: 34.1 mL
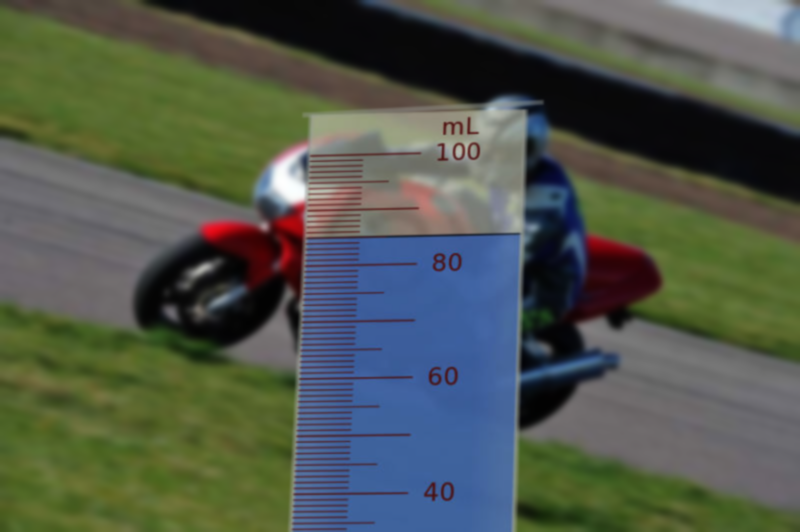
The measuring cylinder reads 85 mL
